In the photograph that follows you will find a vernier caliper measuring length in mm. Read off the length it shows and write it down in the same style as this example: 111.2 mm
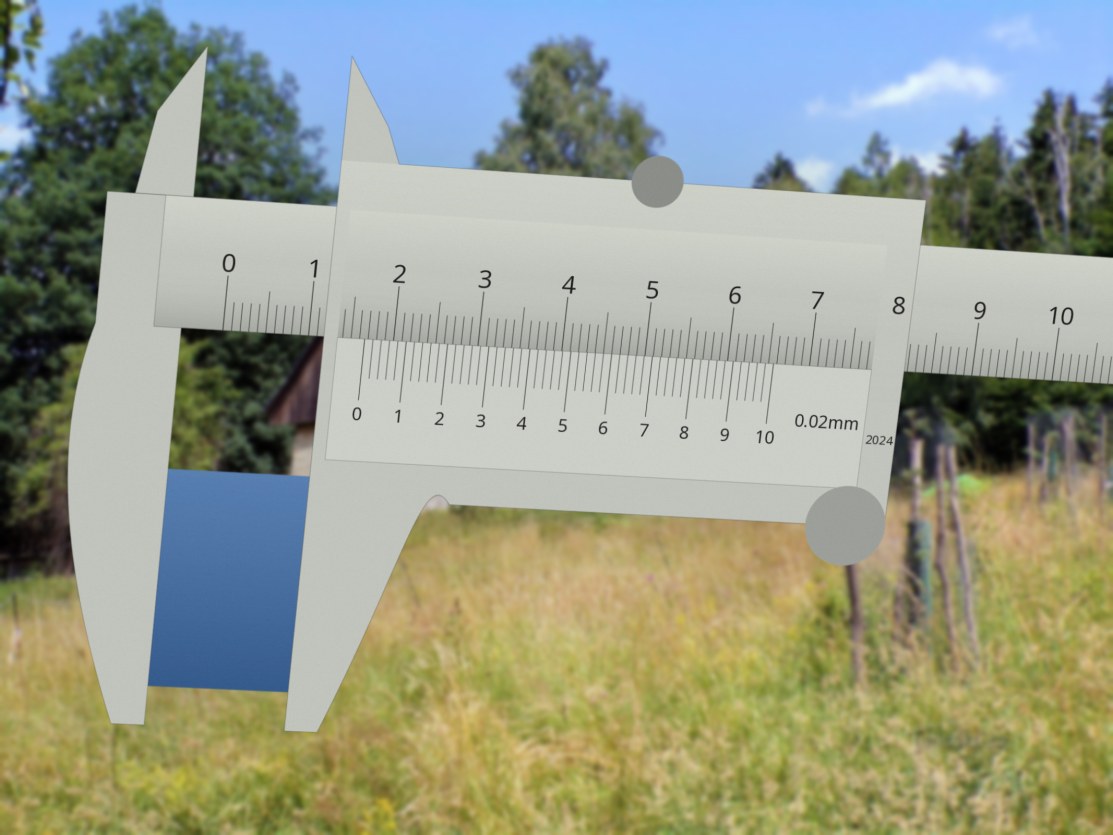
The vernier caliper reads 16.6 mm
